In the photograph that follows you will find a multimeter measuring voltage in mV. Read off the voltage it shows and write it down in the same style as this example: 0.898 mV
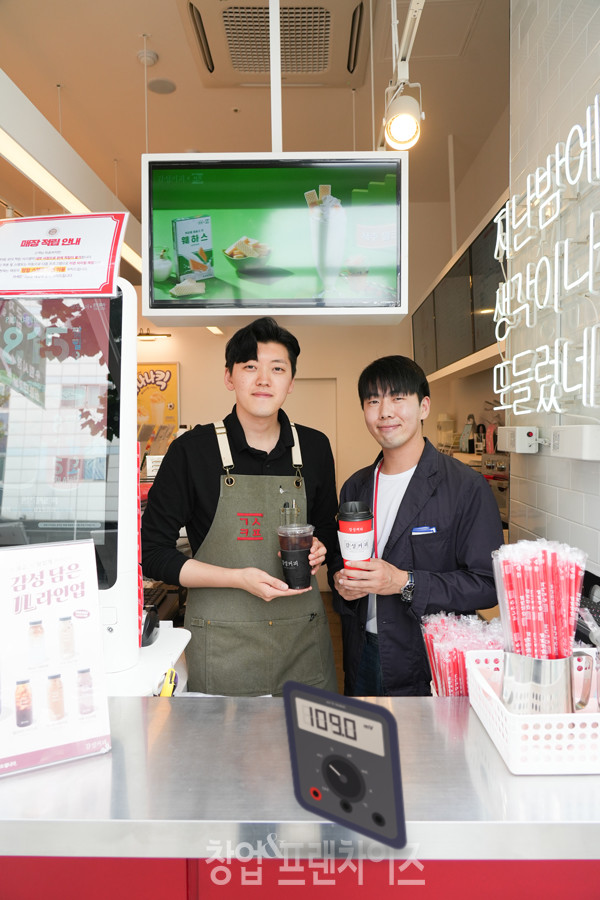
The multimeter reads 109.0 mV
